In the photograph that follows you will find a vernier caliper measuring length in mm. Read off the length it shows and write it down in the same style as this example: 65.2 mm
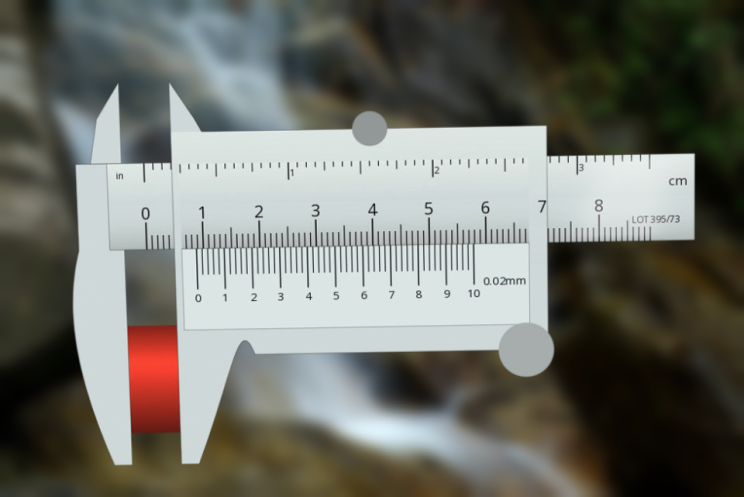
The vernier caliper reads 8.8 mm
